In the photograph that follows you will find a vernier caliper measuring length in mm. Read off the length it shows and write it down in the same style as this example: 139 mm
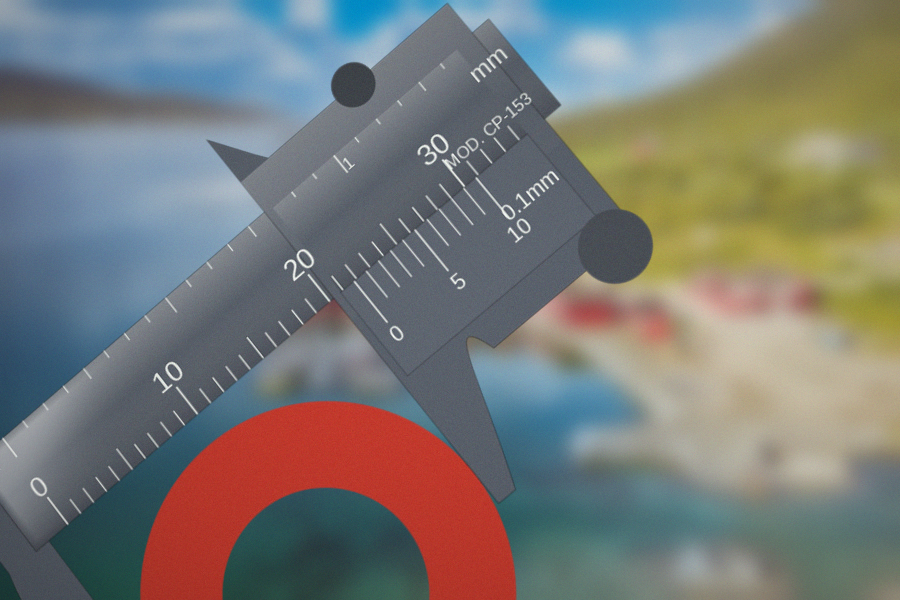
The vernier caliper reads 21.8 mm
